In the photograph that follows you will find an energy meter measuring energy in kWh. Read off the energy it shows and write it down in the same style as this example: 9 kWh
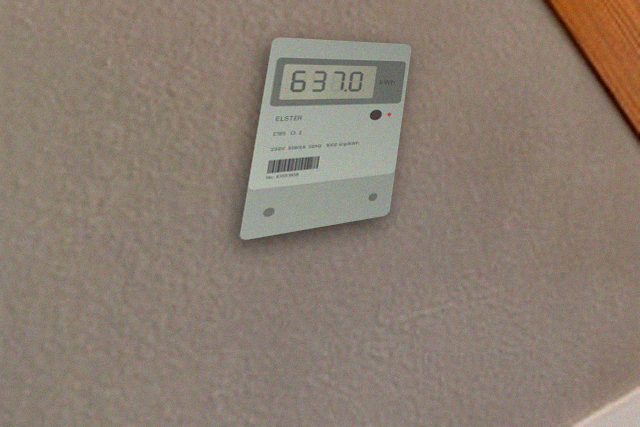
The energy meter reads 637.0 kWh
